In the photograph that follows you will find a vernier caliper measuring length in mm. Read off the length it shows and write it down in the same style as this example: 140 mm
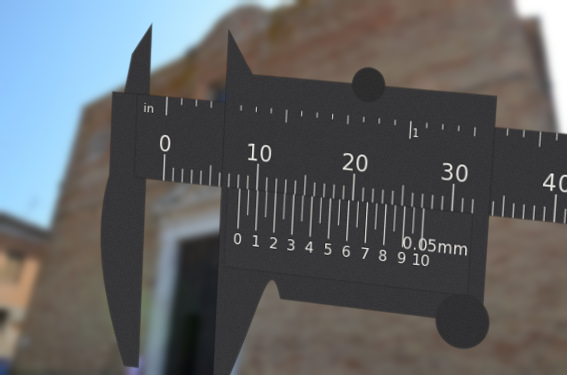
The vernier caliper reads 8.2 mm
